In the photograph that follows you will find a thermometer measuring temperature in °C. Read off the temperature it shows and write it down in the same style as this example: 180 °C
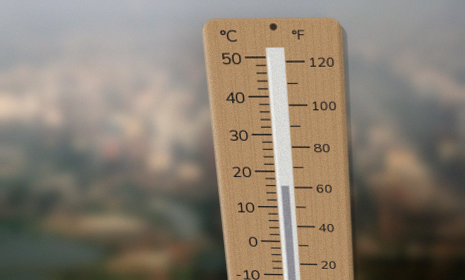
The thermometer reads 16 °C
